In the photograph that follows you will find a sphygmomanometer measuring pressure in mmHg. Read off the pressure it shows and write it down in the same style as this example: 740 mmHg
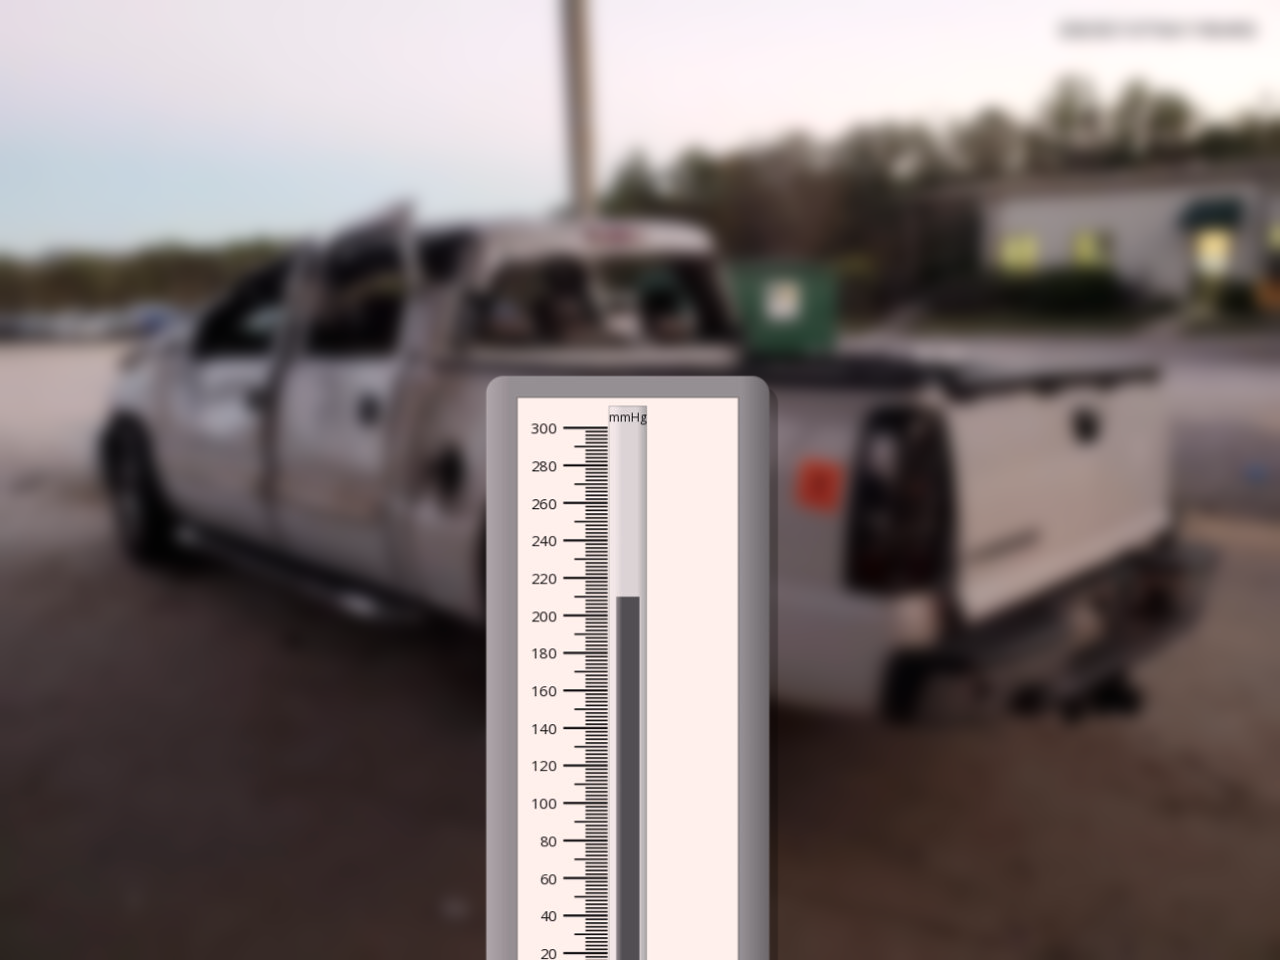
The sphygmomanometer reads 210 mmHg
